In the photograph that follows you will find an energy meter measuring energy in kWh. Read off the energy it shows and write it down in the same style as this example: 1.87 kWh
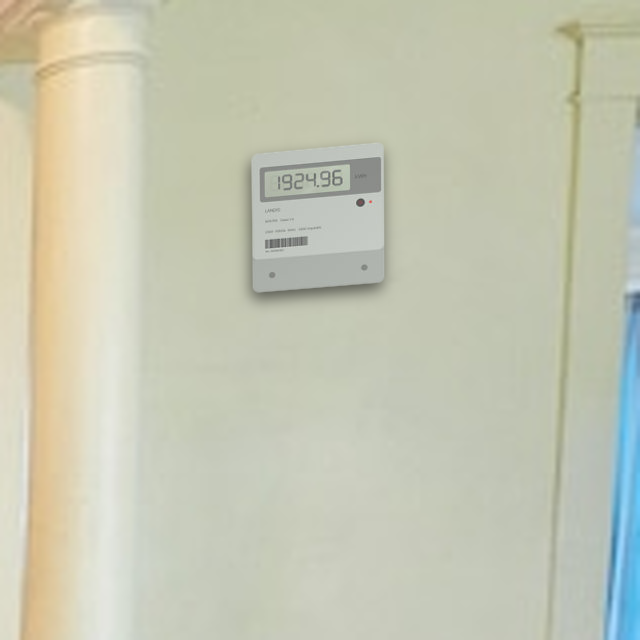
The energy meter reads 1924.96 kWh
